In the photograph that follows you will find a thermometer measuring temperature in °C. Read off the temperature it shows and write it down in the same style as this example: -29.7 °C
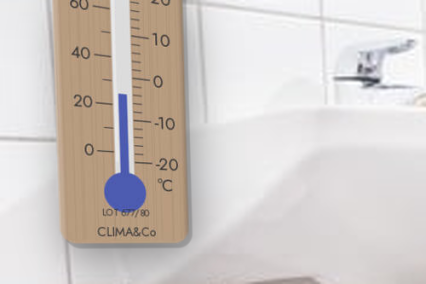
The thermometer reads -4 °C
